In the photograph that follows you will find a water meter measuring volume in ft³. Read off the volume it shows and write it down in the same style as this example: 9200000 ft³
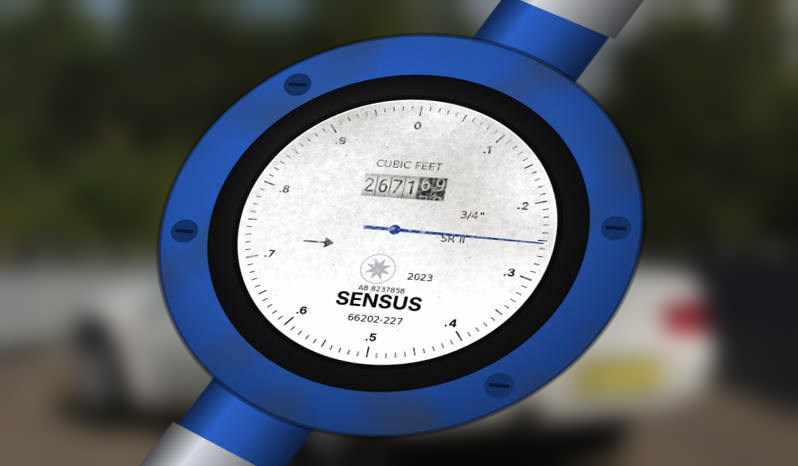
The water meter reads 267169.25 ft³
